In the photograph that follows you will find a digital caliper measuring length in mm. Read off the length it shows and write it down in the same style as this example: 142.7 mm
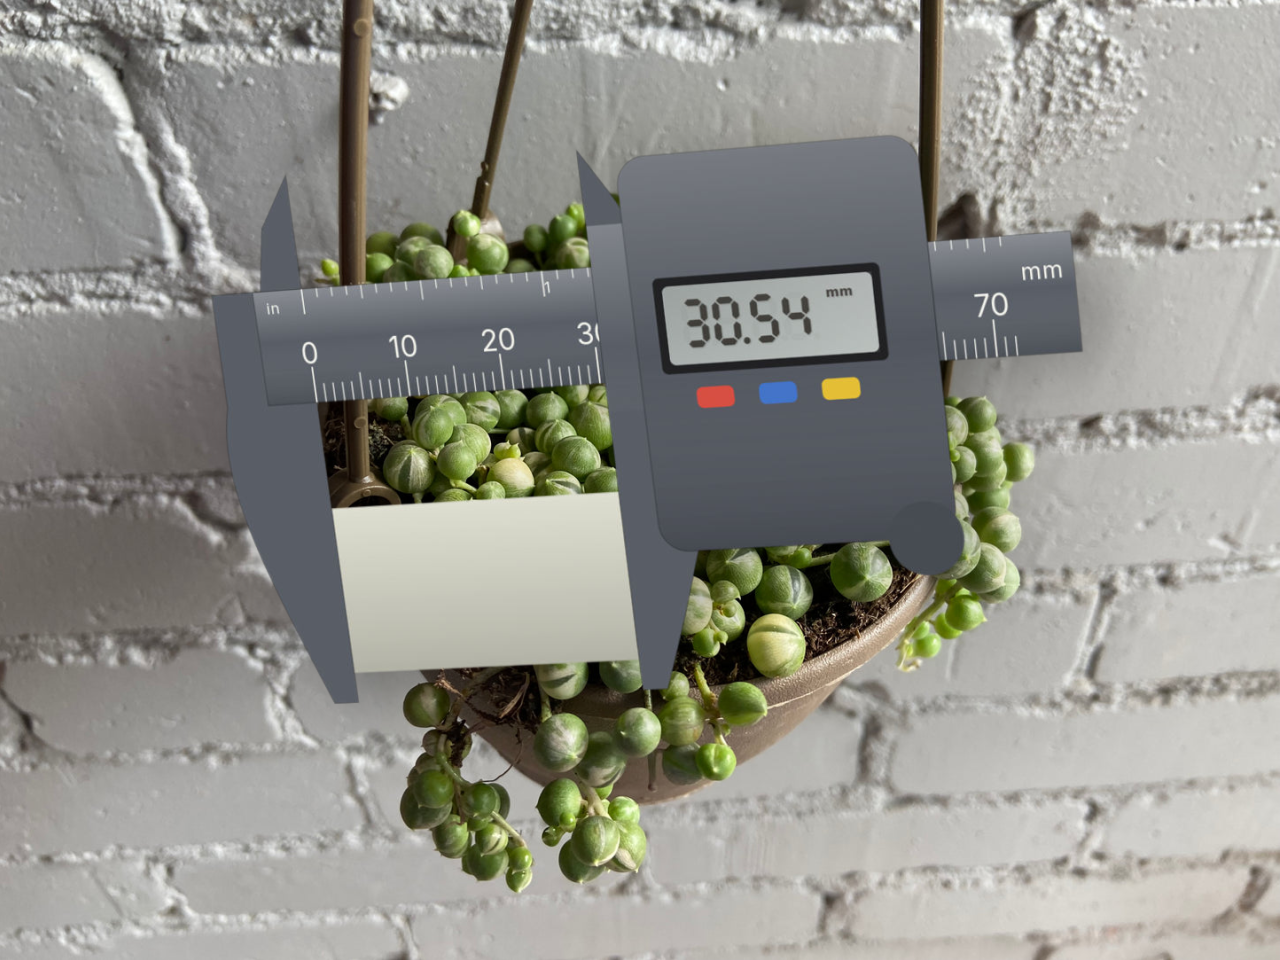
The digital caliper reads 30.54 mm
